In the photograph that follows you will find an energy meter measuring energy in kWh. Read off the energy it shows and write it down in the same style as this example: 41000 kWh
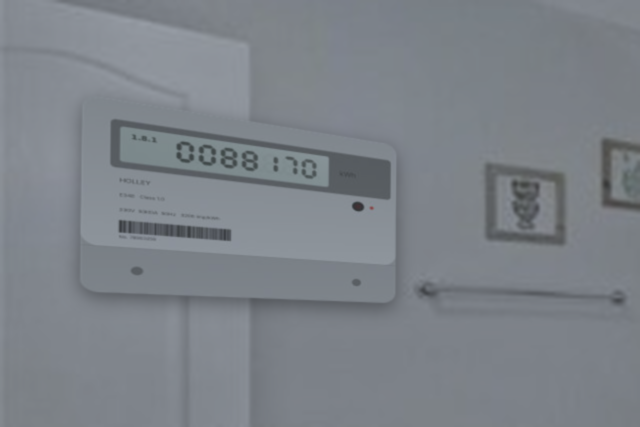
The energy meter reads 88170 kWh
